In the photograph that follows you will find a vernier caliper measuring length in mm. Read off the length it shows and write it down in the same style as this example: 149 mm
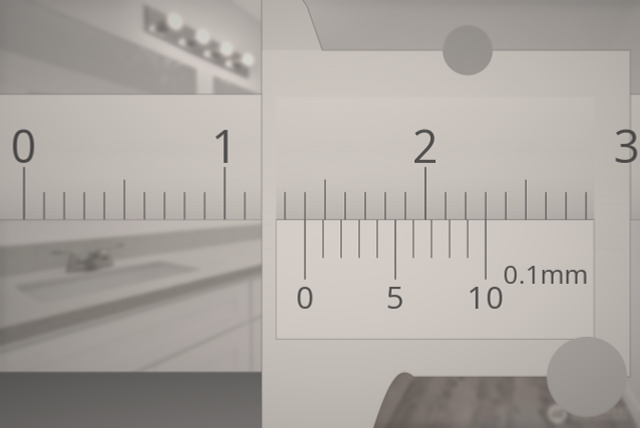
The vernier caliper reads 14.0 mm
